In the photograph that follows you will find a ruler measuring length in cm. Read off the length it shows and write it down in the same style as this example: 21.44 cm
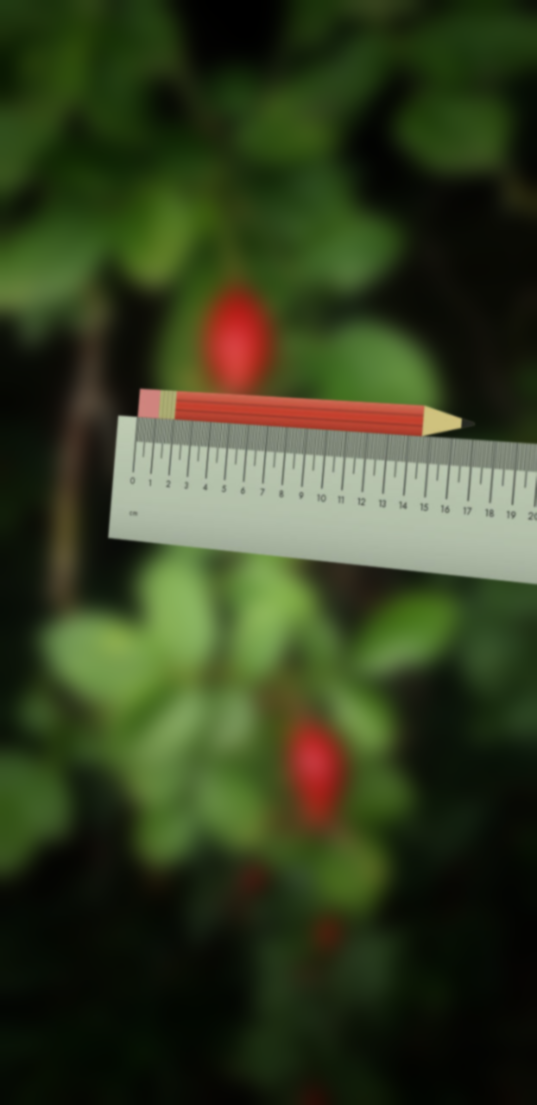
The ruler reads 17 cm
